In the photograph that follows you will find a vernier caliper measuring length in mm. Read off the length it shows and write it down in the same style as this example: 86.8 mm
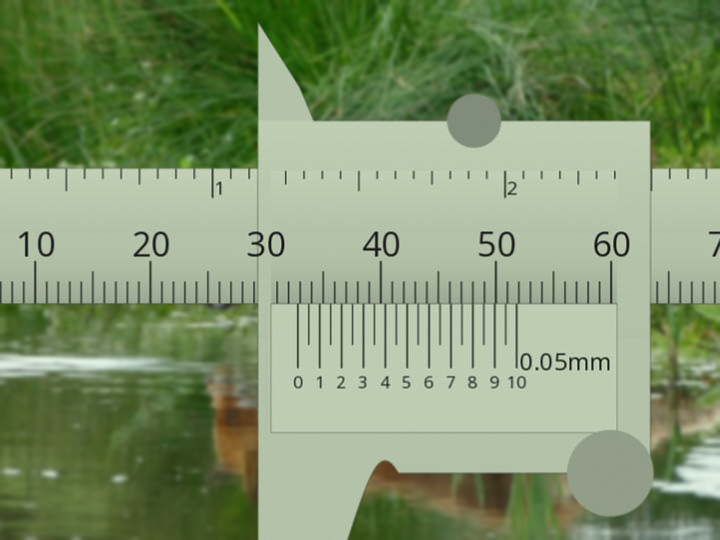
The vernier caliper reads 32.8 mm
